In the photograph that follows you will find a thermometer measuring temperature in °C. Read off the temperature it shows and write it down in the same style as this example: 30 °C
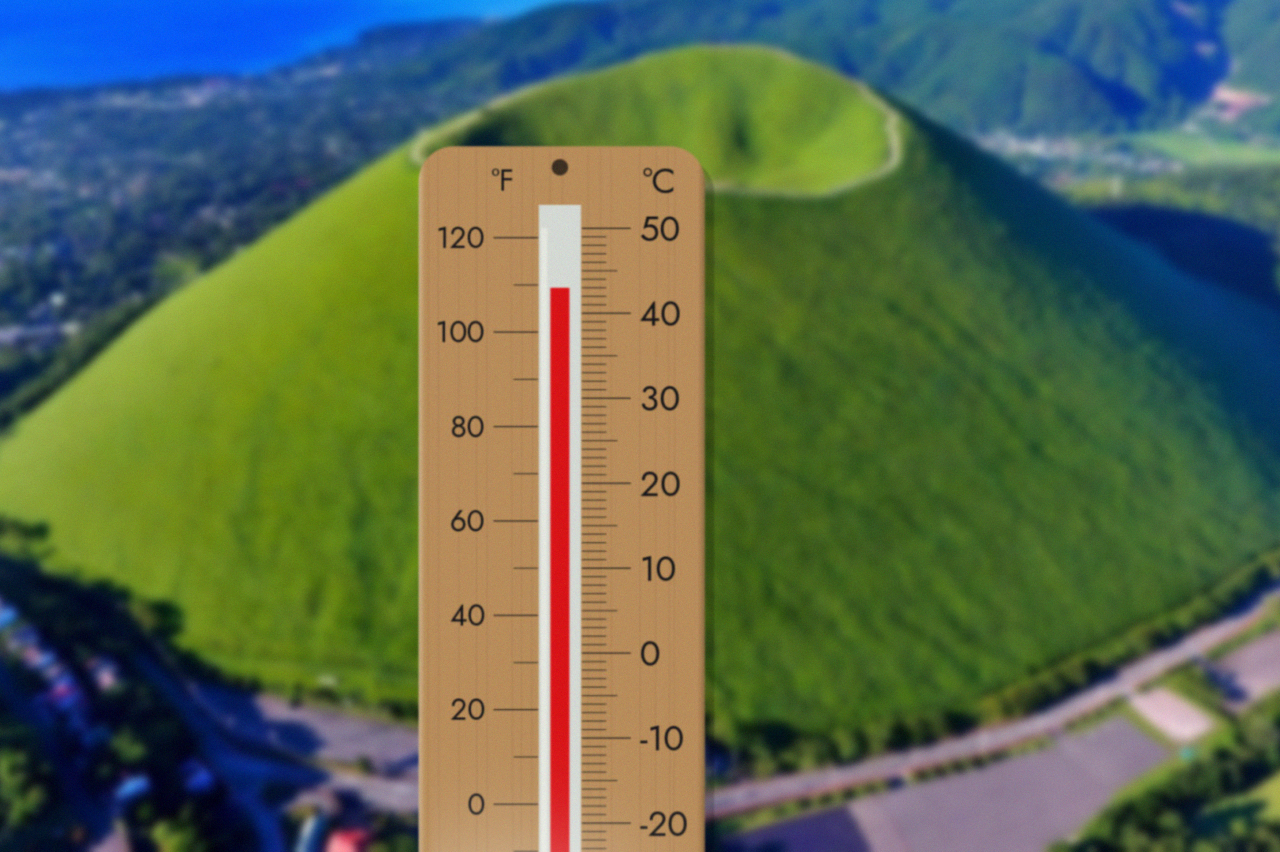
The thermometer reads 43 °C
